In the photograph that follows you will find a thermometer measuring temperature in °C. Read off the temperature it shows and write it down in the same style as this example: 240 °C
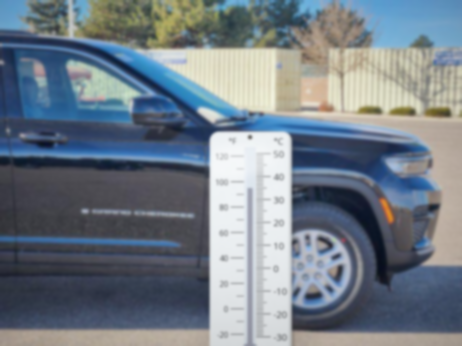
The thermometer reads 35 °C
